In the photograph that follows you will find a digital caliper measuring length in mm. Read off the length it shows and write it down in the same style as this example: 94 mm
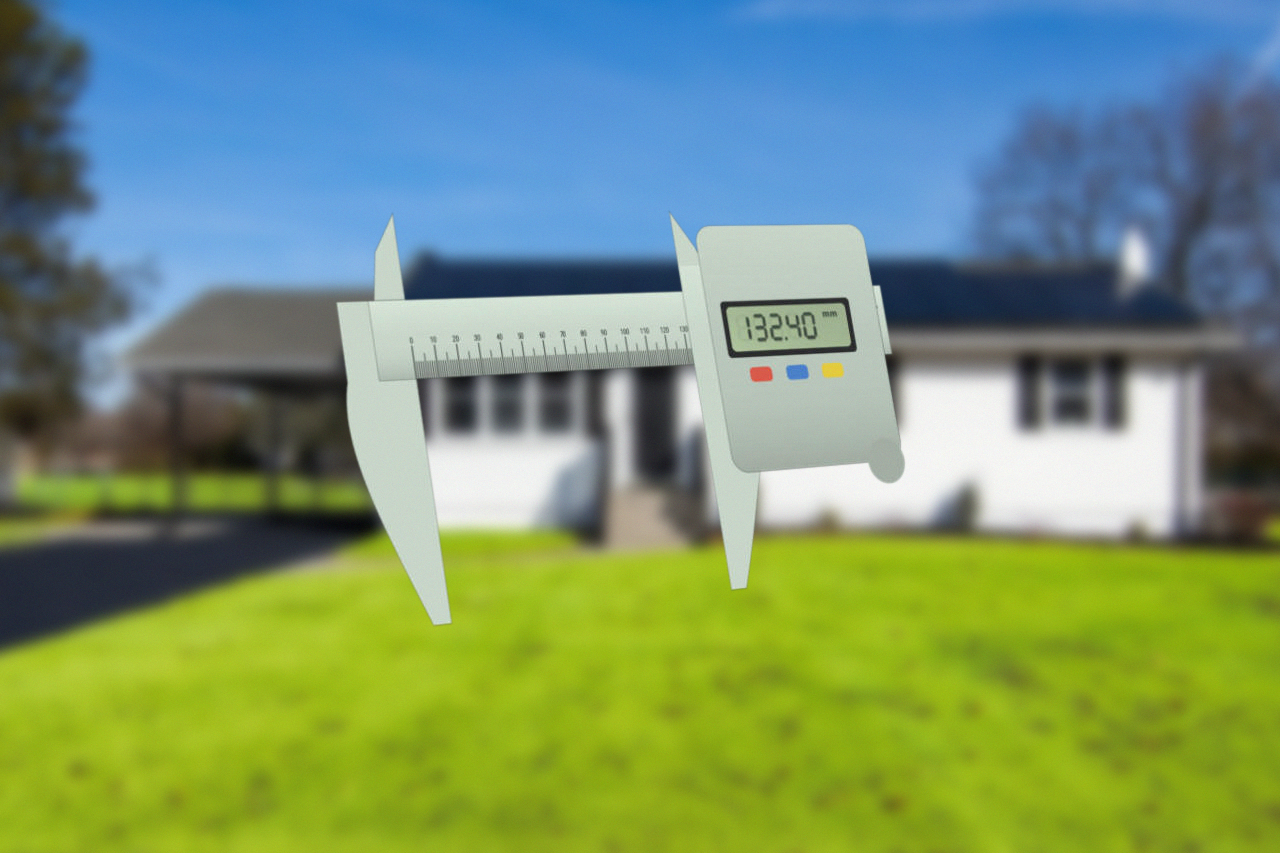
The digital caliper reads 132.40 mm
